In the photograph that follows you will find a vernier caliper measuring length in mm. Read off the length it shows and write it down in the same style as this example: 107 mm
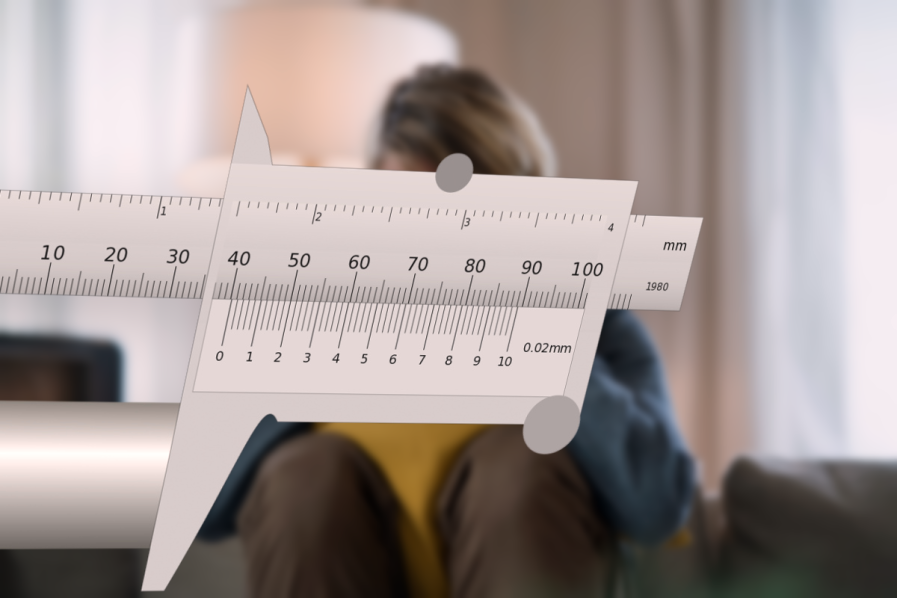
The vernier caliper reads 40.2 mm
